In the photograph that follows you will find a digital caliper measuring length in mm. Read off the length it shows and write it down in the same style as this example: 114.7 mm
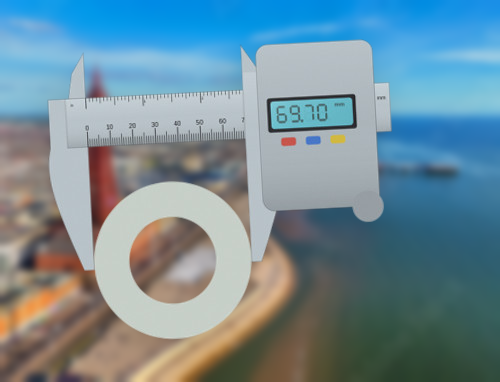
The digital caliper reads 69.70 mm
